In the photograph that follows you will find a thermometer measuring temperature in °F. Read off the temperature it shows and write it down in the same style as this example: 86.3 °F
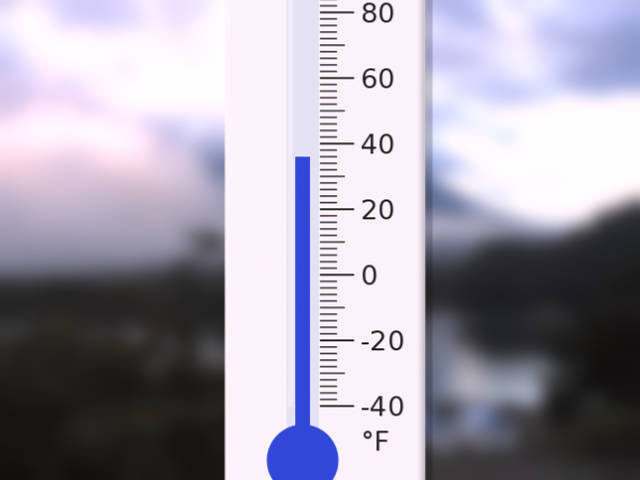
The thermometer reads 36 °F
